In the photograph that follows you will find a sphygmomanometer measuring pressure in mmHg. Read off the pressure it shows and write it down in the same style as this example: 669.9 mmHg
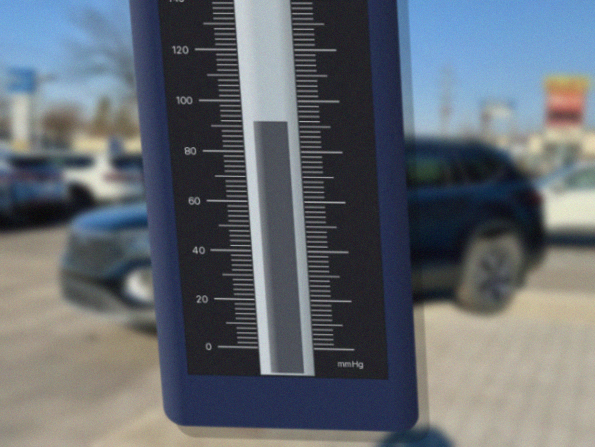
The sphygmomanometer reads 92 mmHg
